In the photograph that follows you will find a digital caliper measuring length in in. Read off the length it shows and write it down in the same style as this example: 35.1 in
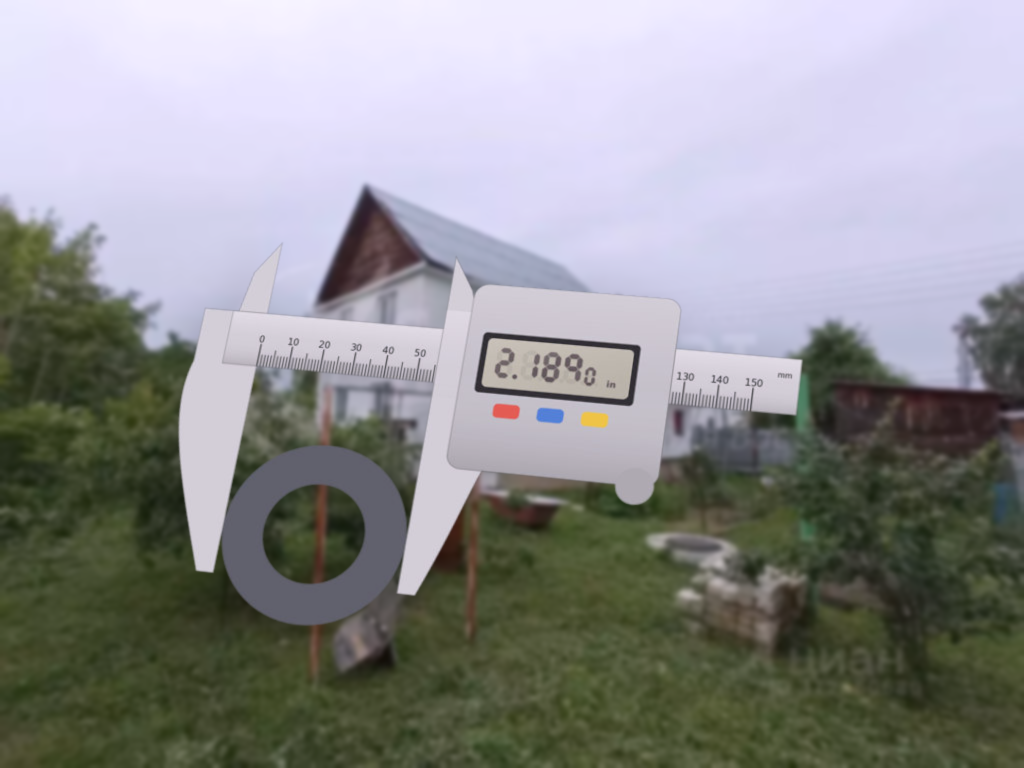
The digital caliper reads 2.1890 in
